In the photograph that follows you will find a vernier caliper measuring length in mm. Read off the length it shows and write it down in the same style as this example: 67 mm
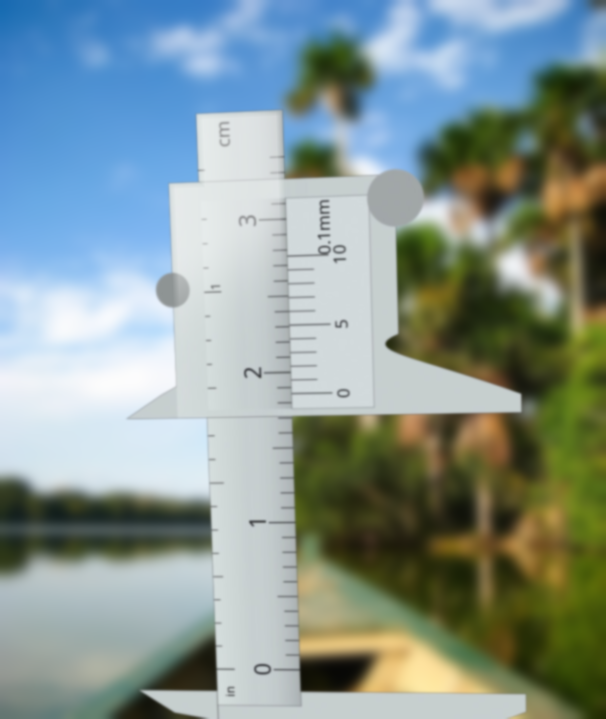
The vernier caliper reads 18.6 mm
